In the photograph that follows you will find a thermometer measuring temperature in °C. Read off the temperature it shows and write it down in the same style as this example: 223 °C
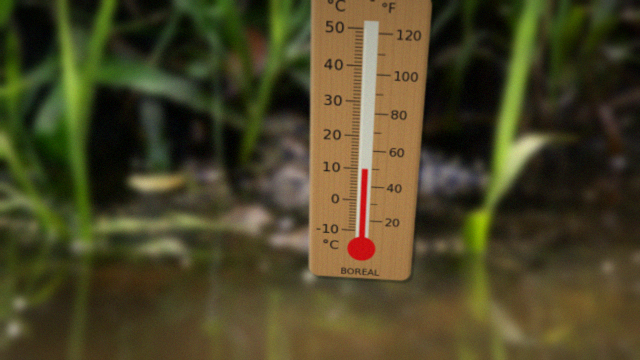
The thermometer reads 10 °C
